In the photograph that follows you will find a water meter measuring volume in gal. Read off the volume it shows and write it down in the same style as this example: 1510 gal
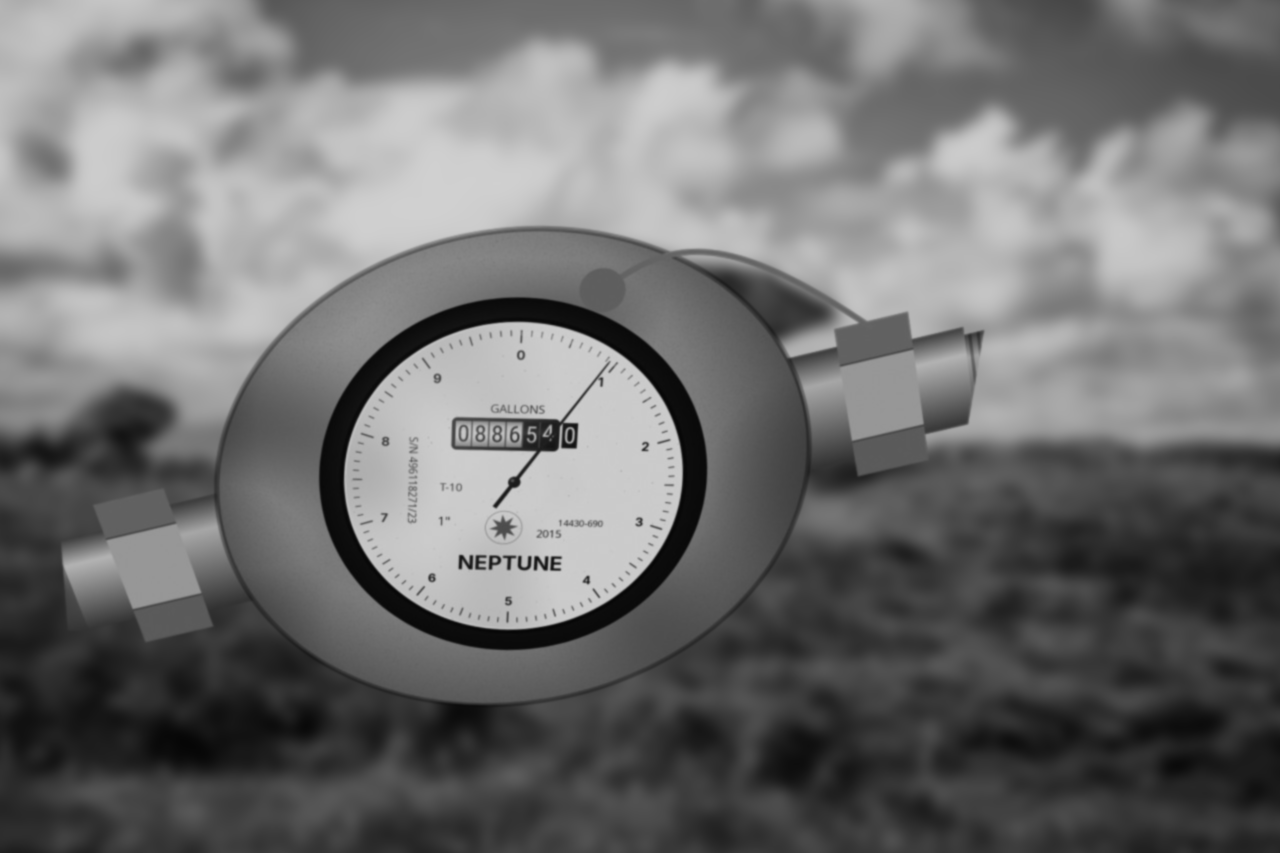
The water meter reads 886540.9 gal
